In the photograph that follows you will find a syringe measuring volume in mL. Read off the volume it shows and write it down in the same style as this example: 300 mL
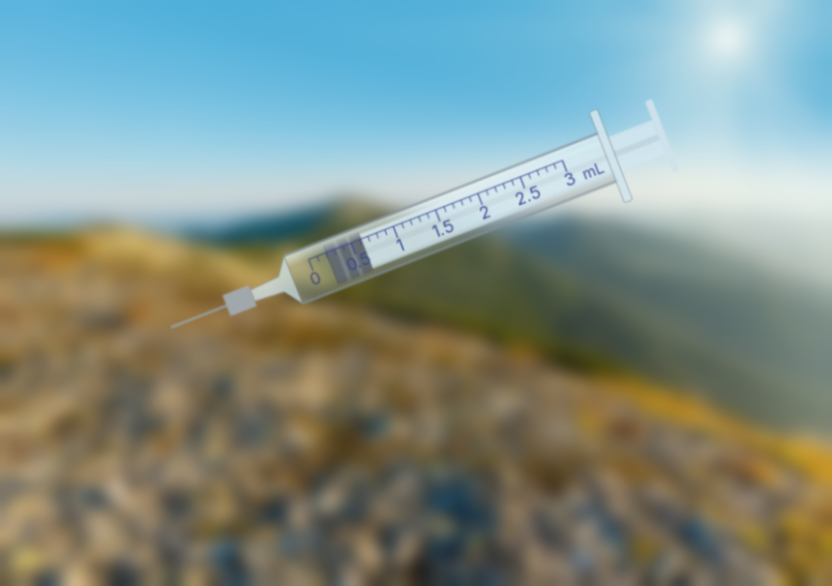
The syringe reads 0.2 mL
